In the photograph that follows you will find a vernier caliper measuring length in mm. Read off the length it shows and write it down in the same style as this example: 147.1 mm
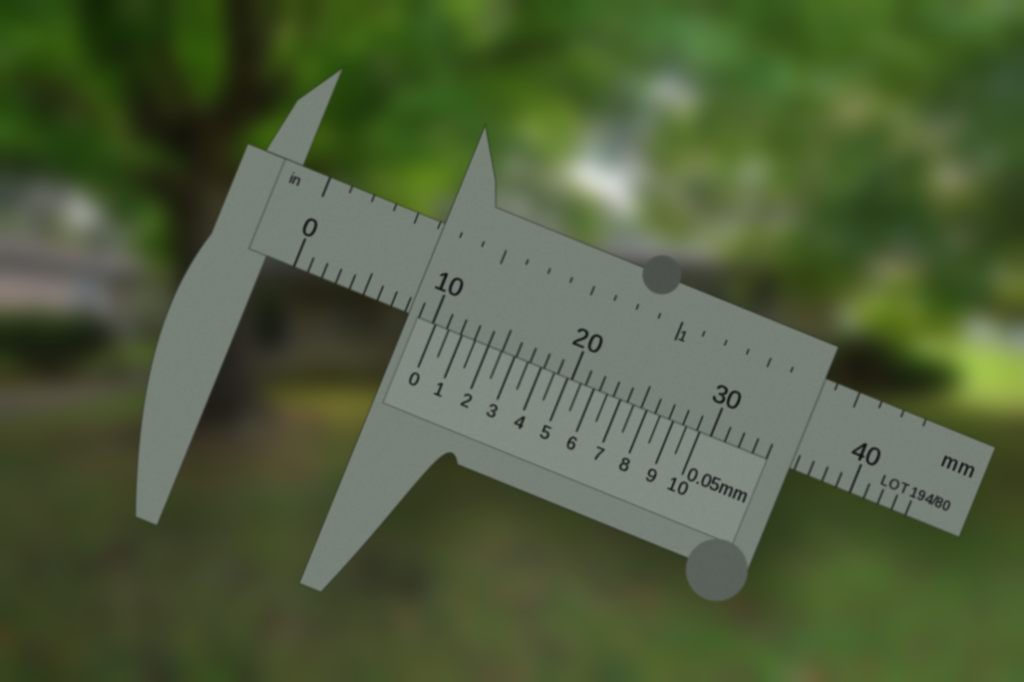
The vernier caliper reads 10.2 mm
